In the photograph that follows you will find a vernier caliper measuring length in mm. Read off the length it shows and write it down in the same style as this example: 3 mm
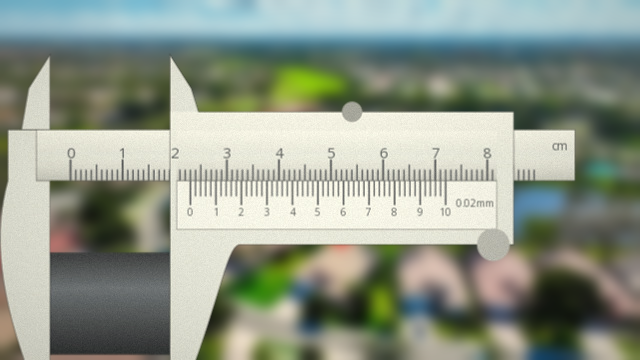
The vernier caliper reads 23.0 mm
